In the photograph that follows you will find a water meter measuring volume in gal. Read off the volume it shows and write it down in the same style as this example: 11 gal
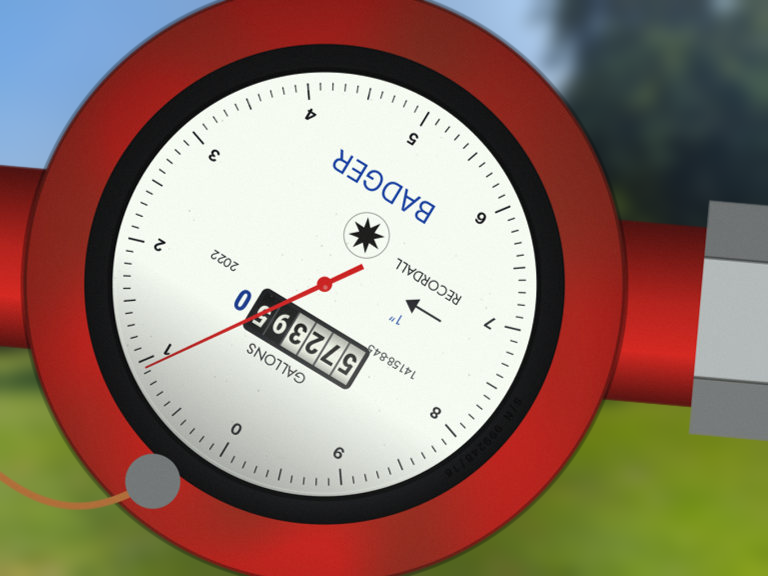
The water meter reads 5723950.9 gal
